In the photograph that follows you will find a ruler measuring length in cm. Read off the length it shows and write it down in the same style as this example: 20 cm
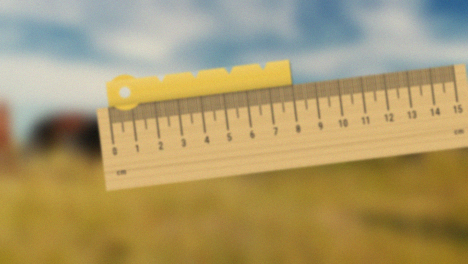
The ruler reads 8 cm
